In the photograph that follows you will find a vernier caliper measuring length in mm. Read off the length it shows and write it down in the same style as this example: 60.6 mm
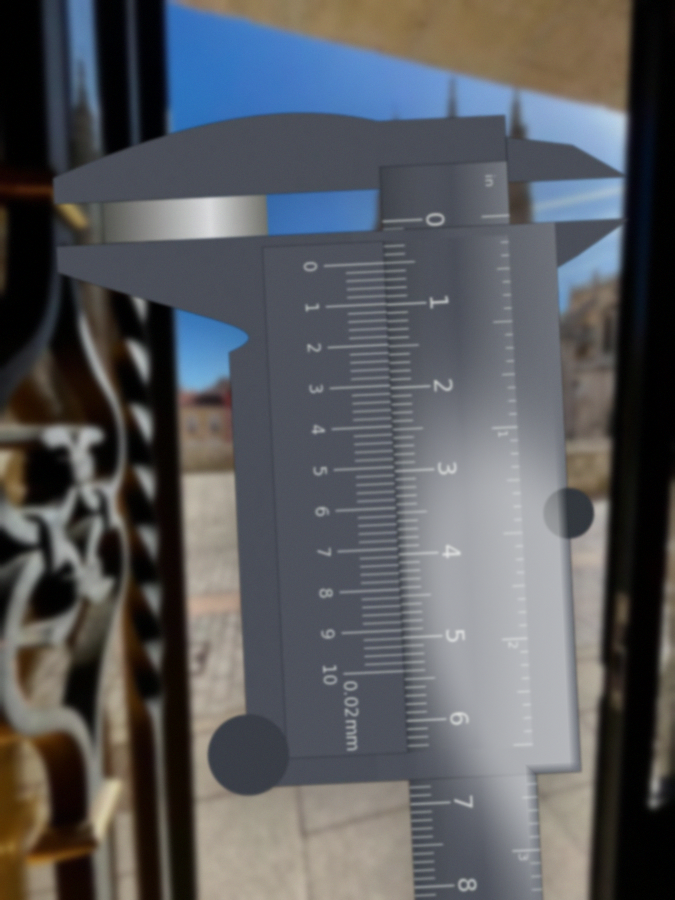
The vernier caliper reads 5.0 mm
